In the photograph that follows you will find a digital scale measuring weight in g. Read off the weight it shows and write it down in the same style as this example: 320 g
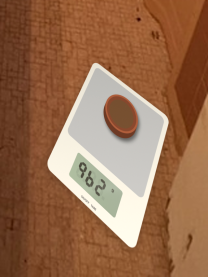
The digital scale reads 962 g
